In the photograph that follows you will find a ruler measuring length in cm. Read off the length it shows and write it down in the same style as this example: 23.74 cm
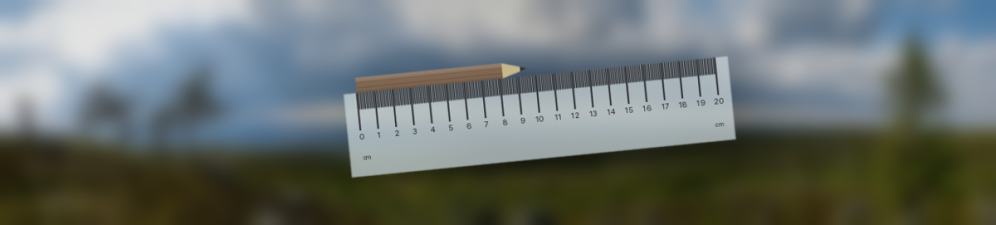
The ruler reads 9.5 cm
